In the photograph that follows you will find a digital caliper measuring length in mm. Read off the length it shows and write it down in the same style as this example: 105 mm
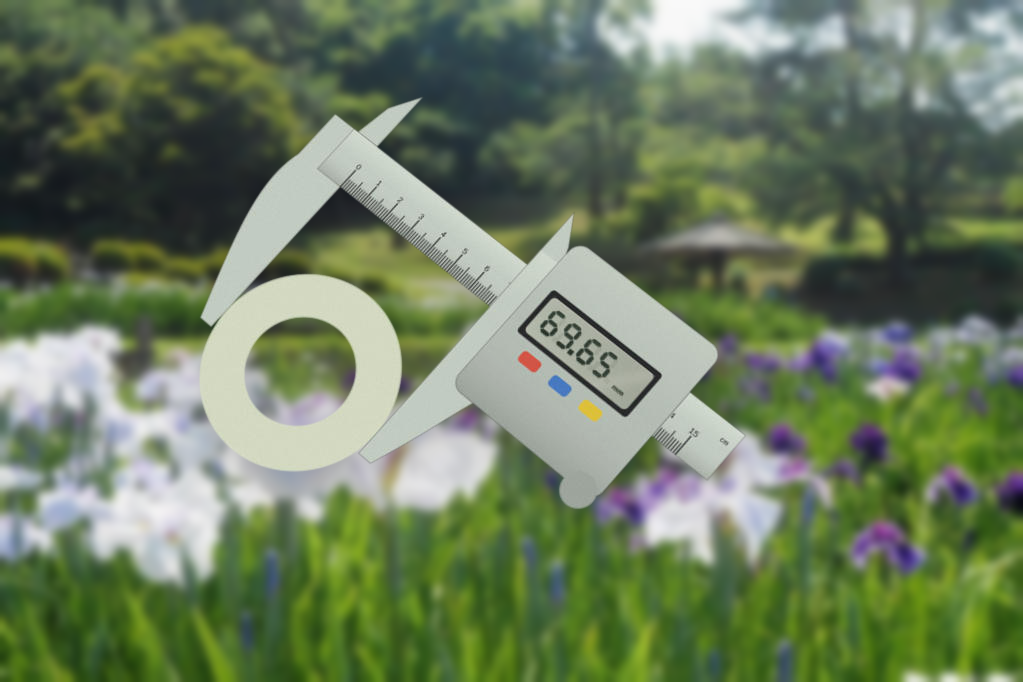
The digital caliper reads 69.65 mm
